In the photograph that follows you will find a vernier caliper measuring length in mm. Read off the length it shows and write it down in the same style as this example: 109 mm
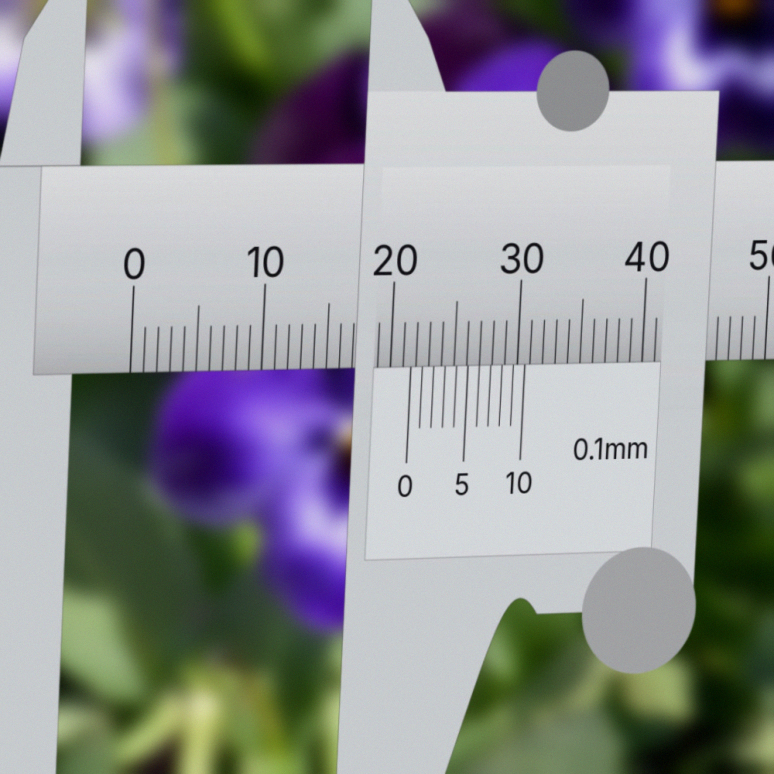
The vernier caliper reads 21.6 mm
